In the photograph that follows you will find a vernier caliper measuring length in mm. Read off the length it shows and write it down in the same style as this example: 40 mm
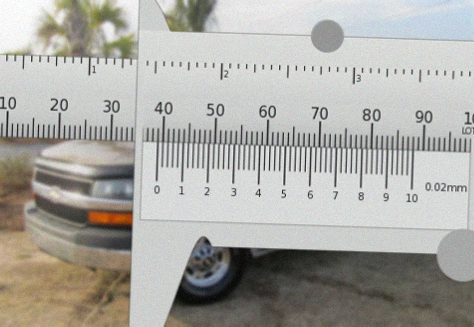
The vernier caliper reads 39.0 mm
